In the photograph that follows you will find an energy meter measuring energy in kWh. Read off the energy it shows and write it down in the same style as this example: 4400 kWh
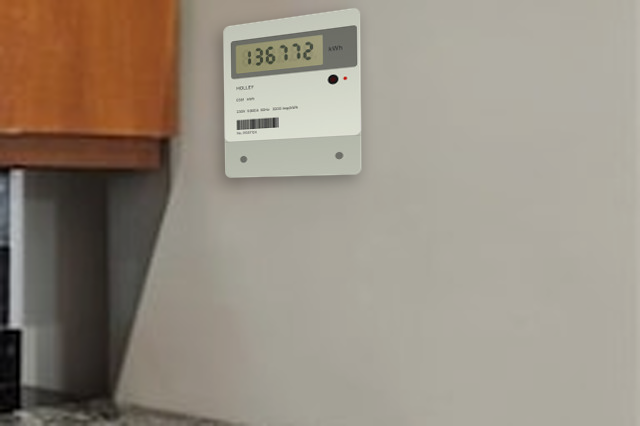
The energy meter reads 136772 kWh
